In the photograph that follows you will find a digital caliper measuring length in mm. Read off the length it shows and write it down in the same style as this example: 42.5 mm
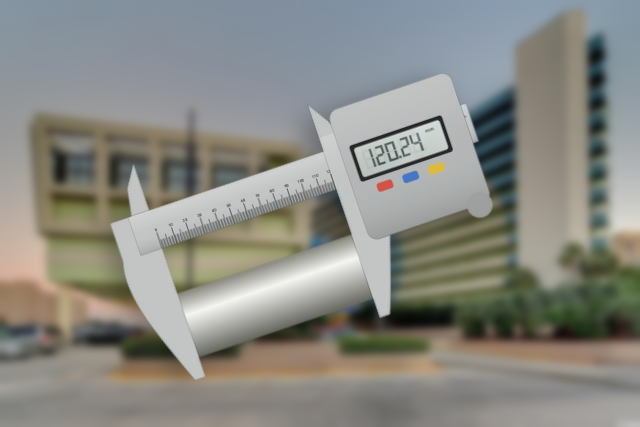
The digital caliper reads 120.24 mm
